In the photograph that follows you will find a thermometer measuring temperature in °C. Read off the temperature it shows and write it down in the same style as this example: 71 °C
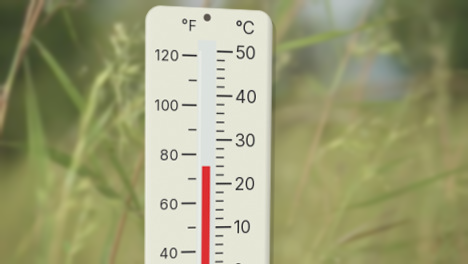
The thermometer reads 24 °C
